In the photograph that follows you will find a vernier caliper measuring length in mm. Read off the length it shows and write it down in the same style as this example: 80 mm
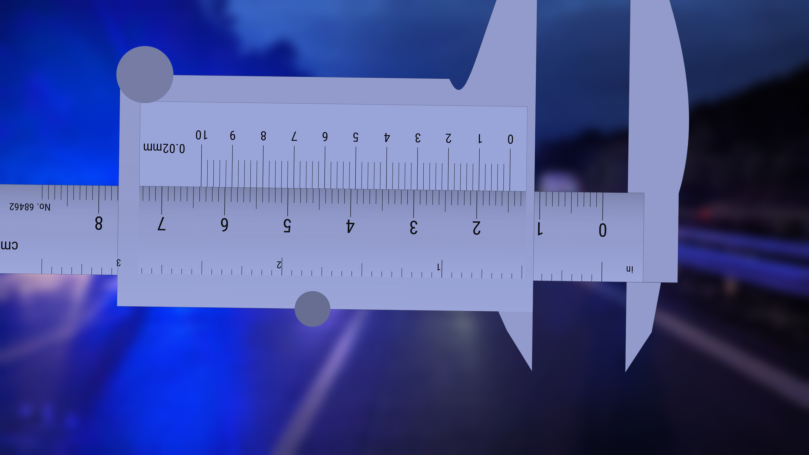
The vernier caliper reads 14.8 mm
